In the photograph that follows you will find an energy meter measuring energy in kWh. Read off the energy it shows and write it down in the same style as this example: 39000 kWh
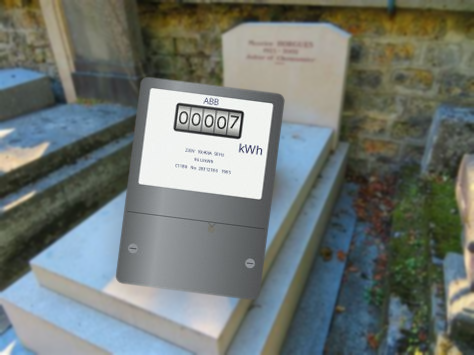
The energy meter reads 7 kWh
